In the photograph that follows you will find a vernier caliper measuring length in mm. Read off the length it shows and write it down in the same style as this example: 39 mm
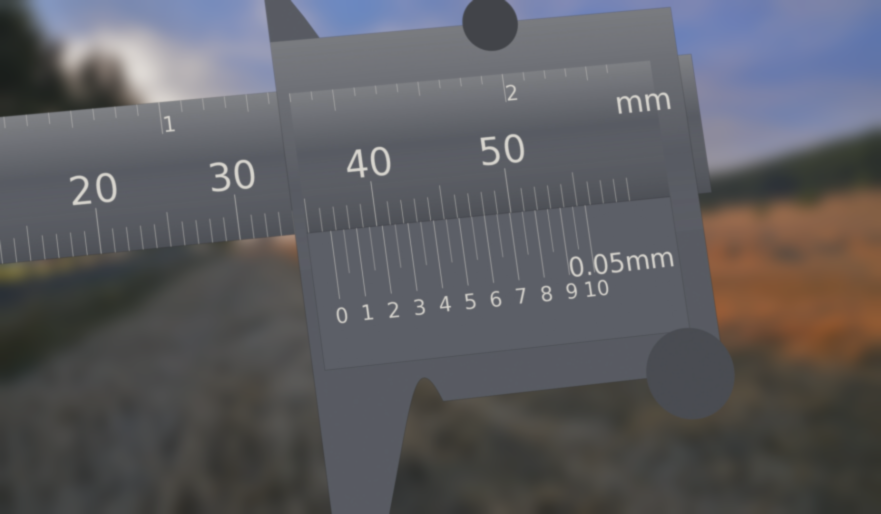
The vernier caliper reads 36.6 mm
